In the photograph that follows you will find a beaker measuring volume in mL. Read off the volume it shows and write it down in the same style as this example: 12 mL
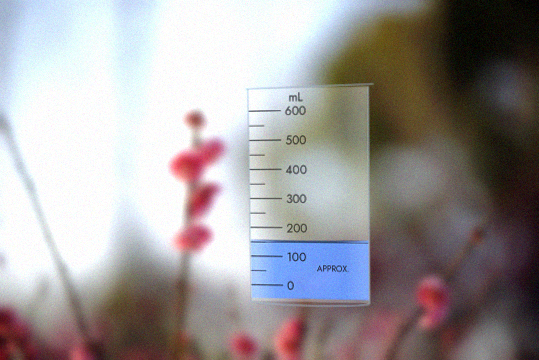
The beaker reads 150 mL
